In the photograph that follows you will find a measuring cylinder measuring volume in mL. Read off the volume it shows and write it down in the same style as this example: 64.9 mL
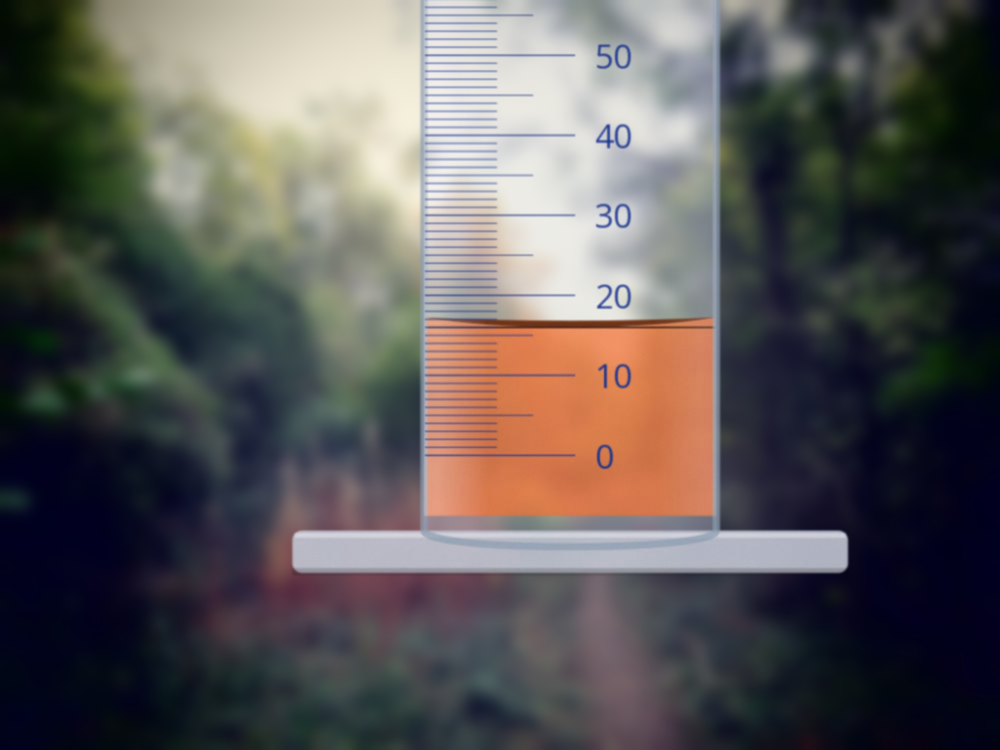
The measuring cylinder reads 16 mL
